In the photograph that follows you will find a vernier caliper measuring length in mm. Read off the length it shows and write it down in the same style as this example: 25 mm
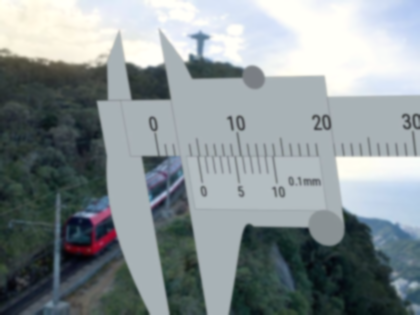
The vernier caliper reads 4.8 mm
